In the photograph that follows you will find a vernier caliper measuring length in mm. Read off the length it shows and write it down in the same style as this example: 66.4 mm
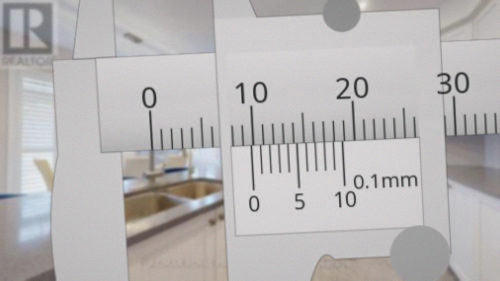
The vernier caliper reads 9.8 mm
